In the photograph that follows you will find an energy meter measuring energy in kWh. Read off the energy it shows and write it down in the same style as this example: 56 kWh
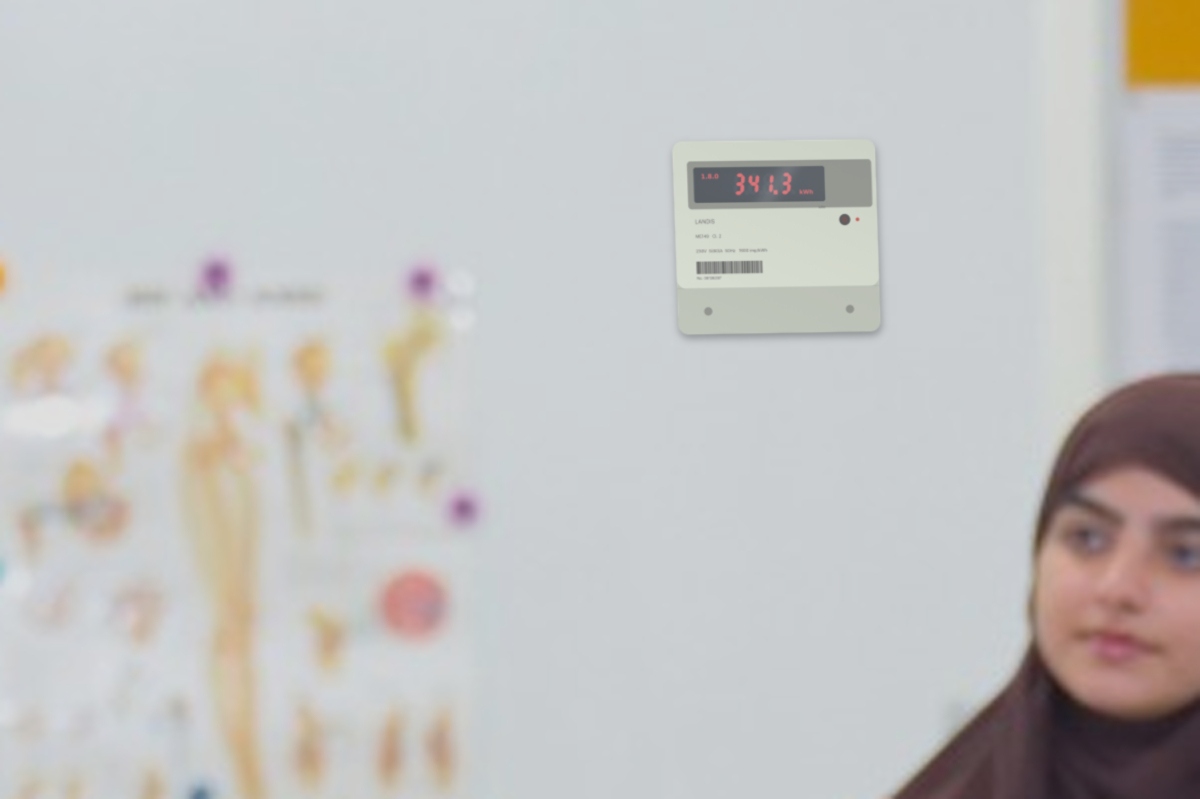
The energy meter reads 341.3 kWh
